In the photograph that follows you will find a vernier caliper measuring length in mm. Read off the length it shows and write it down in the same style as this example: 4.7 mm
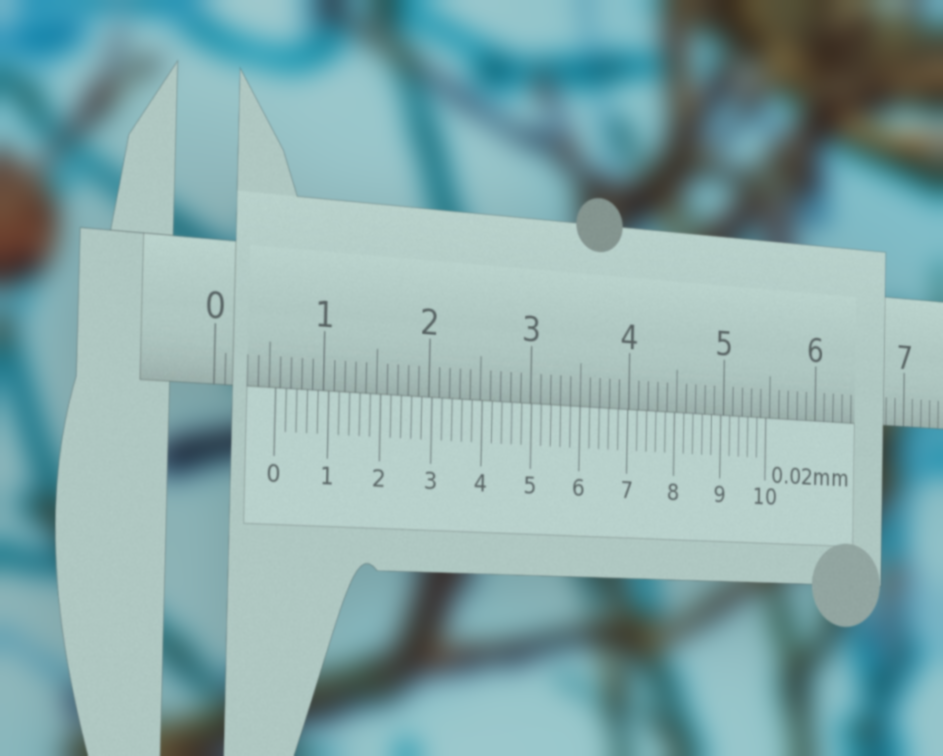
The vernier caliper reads 5.6 mm
